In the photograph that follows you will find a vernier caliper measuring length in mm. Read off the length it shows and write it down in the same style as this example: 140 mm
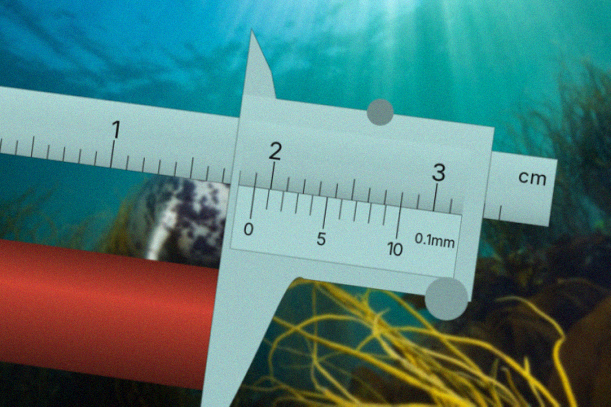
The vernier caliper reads 19.0 mm
